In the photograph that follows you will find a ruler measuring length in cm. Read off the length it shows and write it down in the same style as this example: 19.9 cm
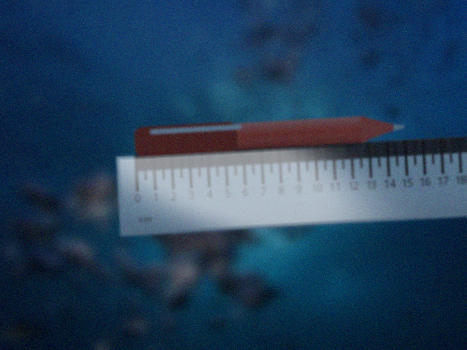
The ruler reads 15 cm
